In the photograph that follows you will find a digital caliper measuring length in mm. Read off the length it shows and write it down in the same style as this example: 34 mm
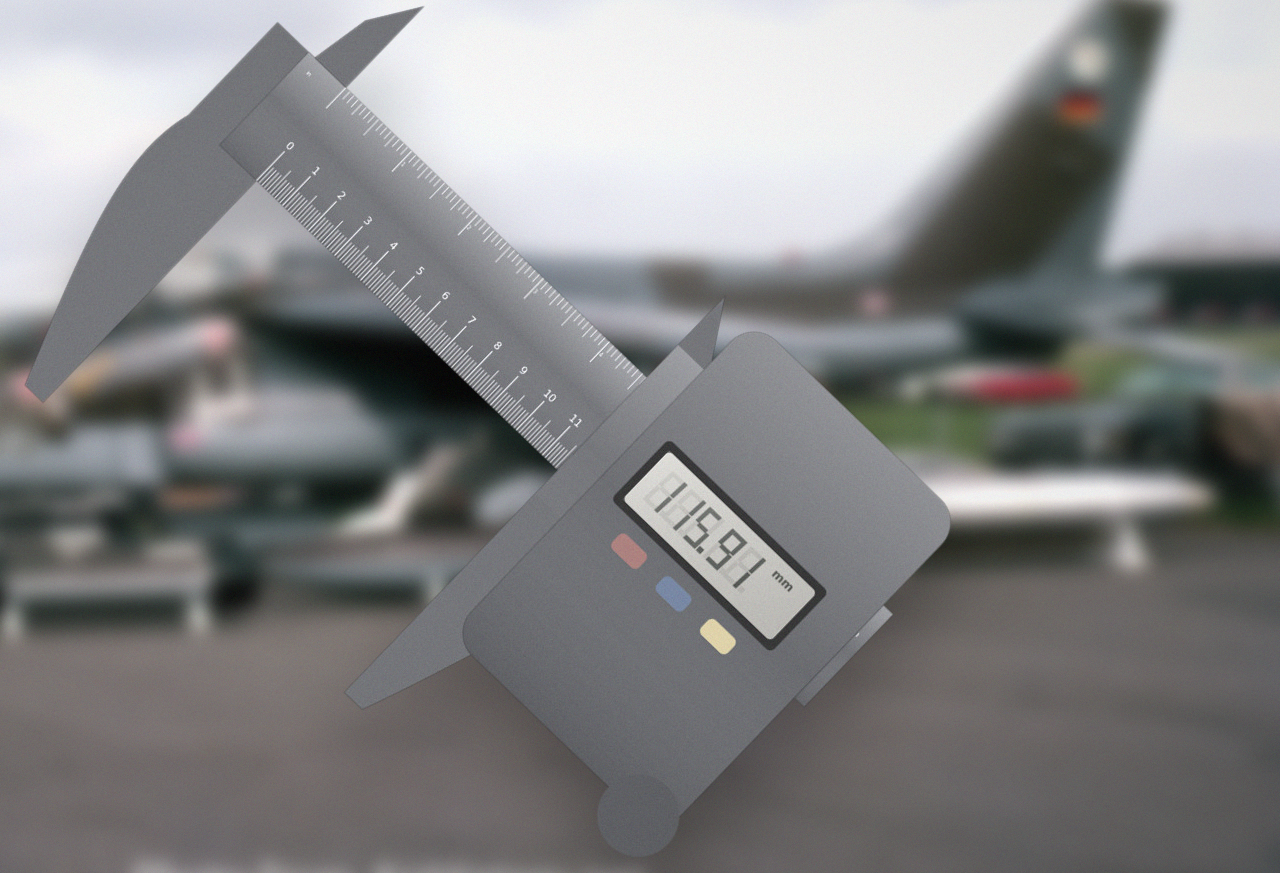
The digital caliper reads 115.91 mm
